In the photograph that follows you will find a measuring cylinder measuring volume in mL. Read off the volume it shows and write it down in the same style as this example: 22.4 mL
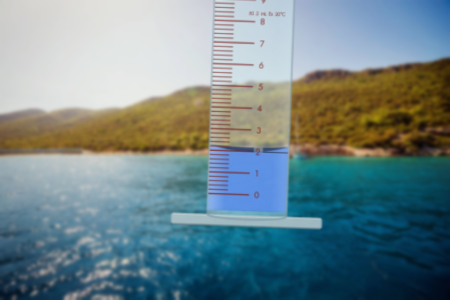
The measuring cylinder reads 2 mL
